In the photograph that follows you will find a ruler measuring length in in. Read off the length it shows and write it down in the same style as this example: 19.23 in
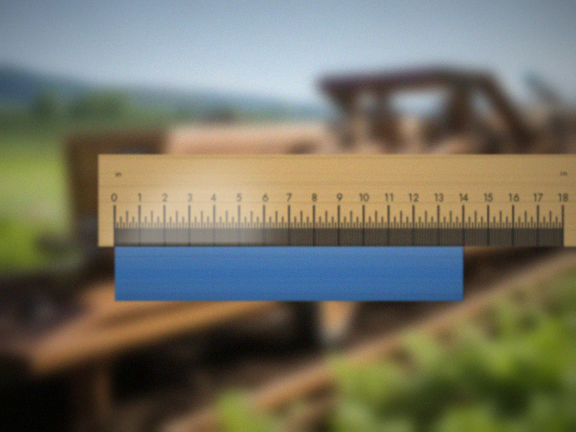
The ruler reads 14 in
